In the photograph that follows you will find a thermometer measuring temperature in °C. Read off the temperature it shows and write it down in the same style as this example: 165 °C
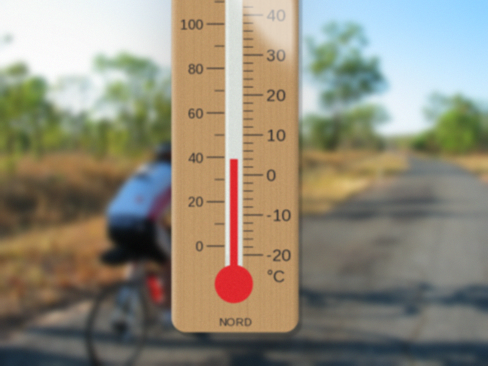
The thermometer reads 4 °C
